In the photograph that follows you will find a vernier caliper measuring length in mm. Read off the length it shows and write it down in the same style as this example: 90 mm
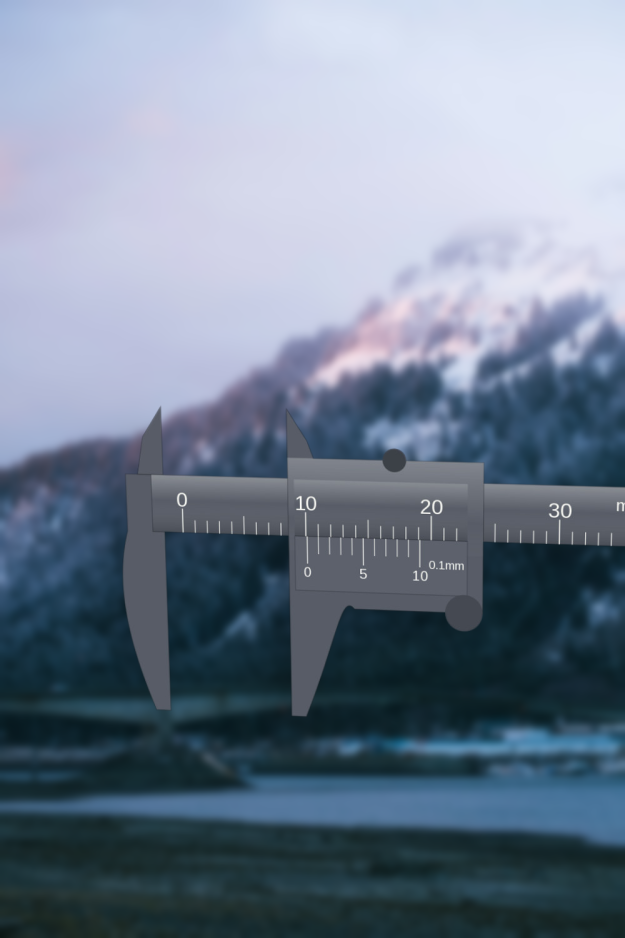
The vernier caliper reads 10.1 mm
